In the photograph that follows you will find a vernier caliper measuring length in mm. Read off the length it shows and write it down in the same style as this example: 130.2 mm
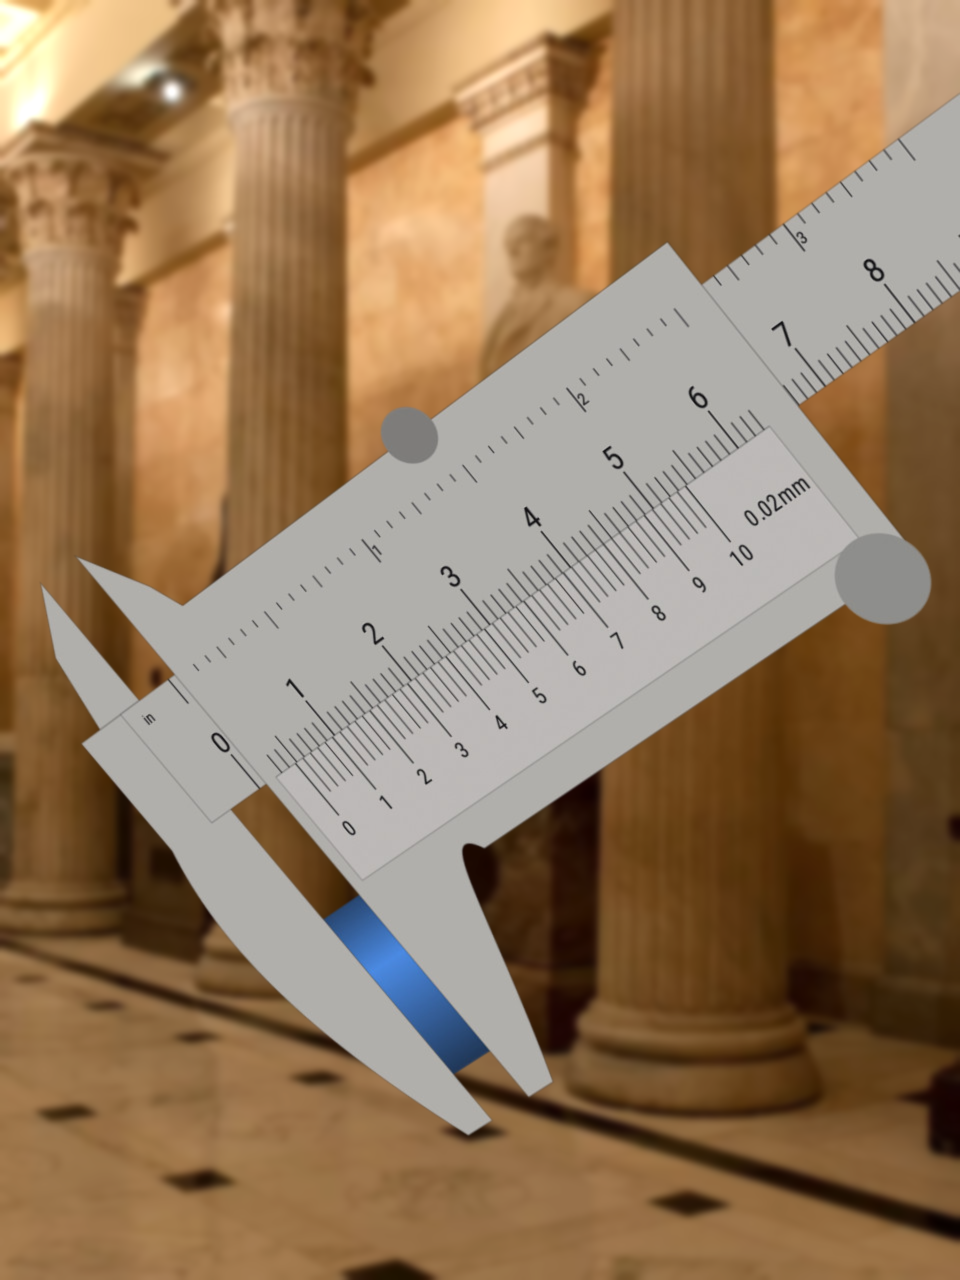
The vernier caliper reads 4.8 mm
